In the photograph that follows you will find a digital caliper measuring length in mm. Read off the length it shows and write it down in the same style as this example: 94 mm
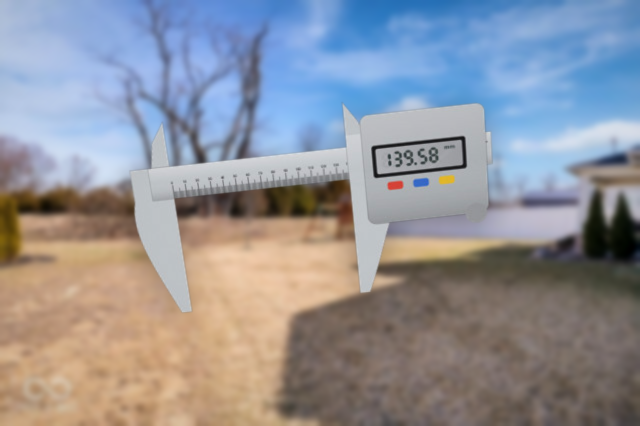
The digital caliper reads 139.58 mm
